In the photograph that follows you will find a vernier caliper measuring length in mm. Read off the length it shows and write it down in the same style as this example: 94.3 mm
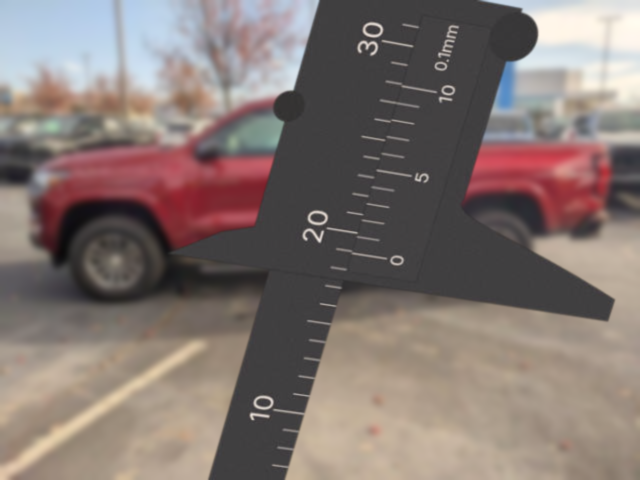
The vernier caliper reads 18.9 mm
